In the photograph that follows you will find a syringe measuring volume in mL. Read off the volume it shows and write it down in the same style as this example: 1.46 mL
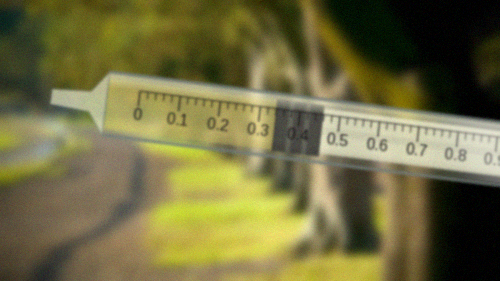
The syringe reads 0.34 mL
